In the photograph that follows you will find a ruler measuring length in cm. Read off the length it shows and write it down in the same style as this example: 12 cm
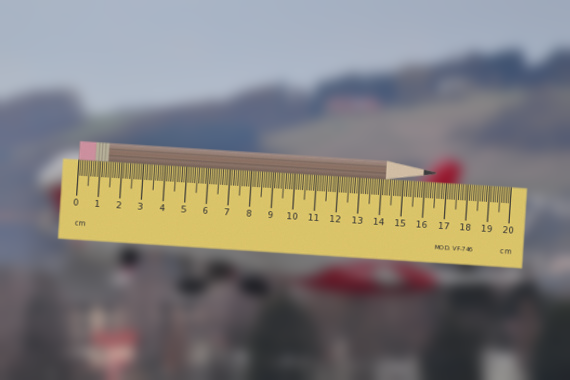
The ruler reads 16.5 cm
